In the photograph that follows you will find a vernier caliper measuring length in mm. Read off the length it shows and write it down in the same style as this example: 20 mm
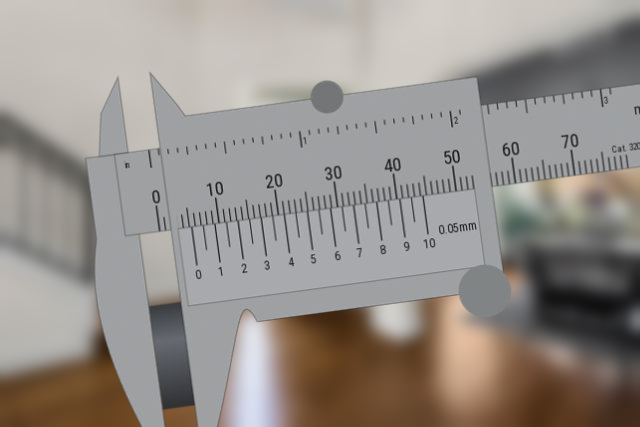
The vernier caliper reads 5.4 mm
